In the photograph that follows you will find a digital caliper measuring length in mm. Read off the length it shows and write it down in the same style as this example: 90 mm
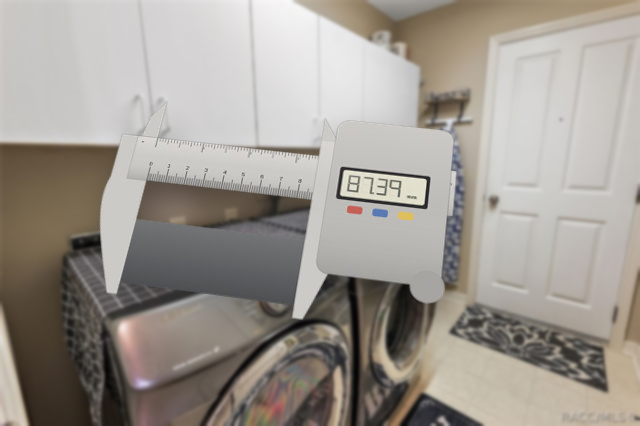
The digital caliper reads 87.39 mm
